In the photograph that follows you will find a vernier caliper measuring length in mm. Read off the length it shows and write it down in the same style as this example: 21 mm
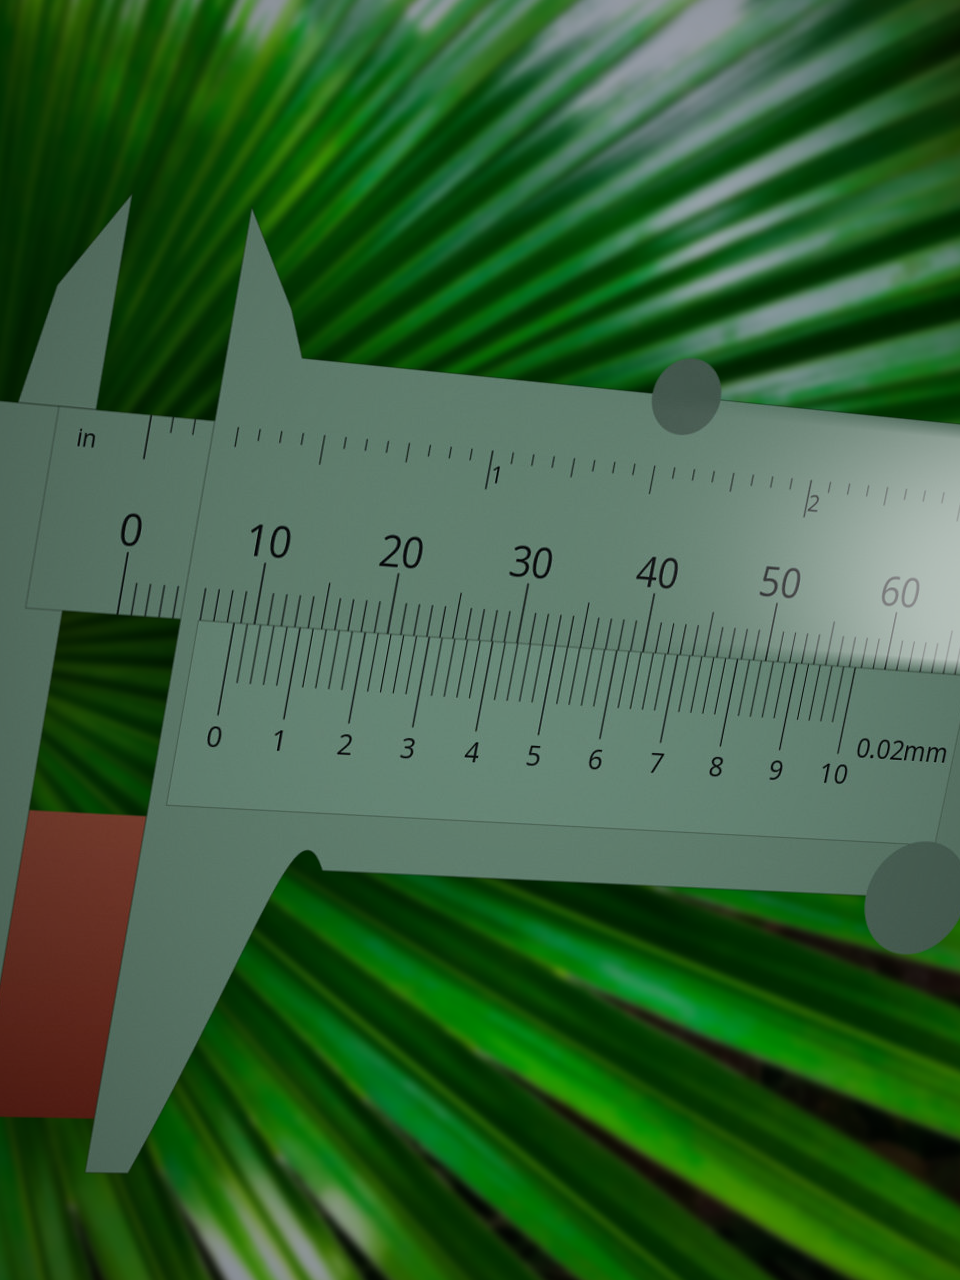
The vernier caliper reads 8.5 mm
